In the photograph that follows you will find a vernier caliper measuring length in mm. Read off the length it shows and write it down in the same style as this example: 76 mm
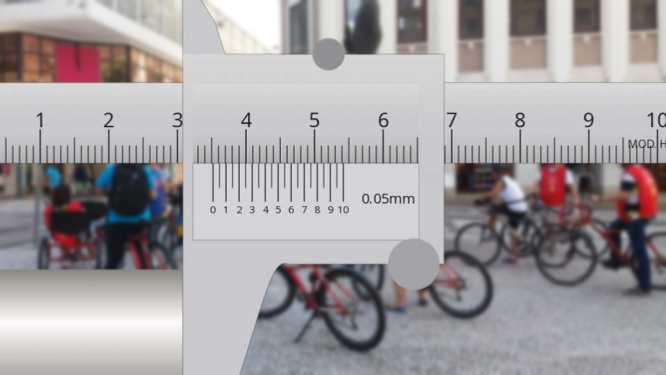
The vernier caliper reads 35.2 mm
